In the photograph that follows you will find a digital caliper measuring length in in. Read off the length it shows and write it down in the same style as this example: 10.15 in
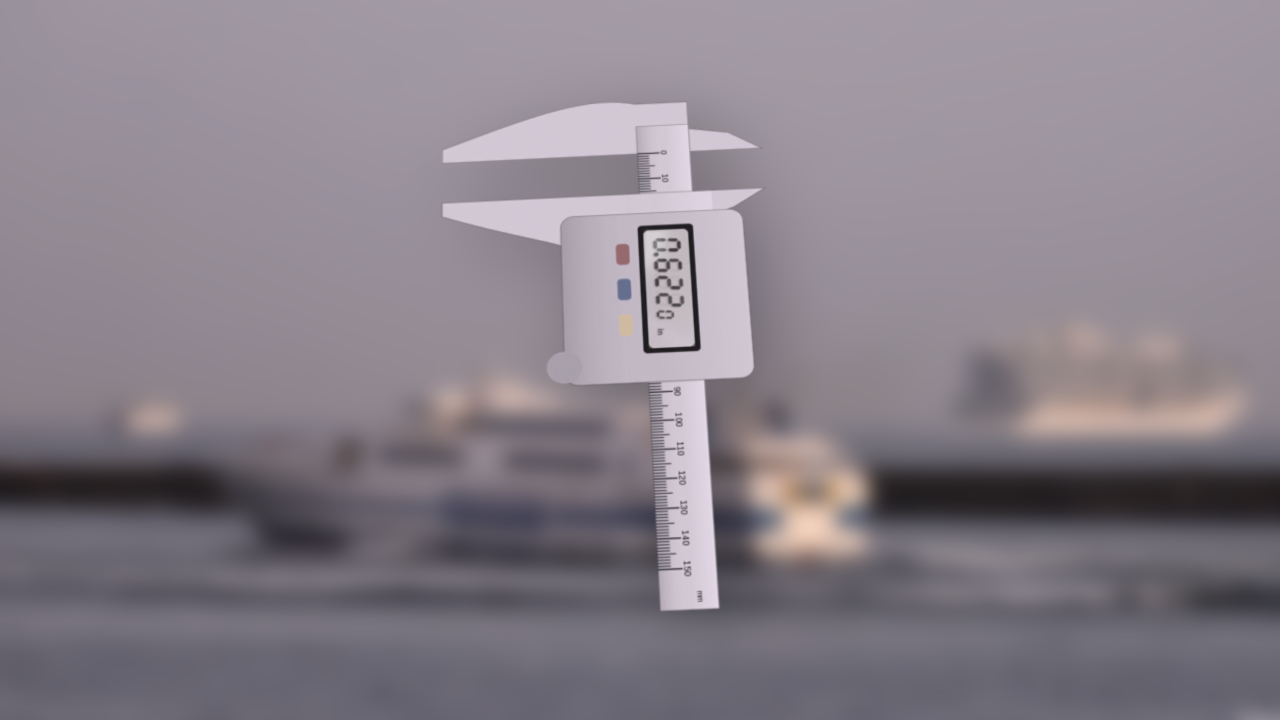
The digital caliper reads 0.6220 in
